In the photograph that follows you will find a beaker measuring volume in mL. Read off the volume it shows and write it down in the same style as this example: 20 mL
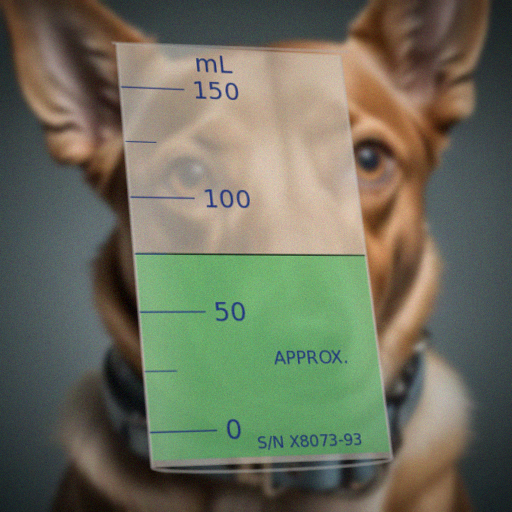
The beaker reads 75 mL
